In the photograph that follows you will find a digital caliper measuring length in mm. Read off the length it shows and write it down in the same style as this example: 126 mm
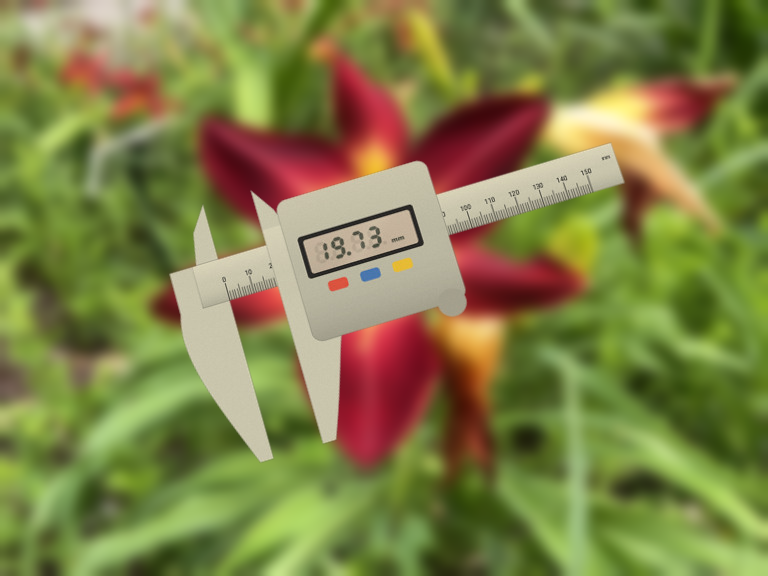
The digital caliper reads 19.73 mm
